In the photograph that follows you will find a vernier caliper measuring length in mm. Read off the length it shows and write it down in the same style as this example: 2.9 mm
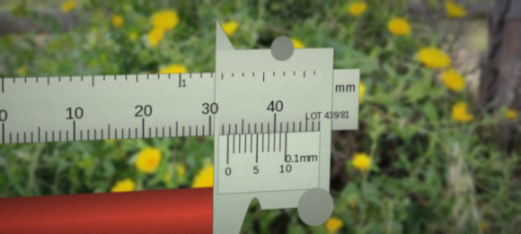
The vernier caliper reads 32.8 mm
